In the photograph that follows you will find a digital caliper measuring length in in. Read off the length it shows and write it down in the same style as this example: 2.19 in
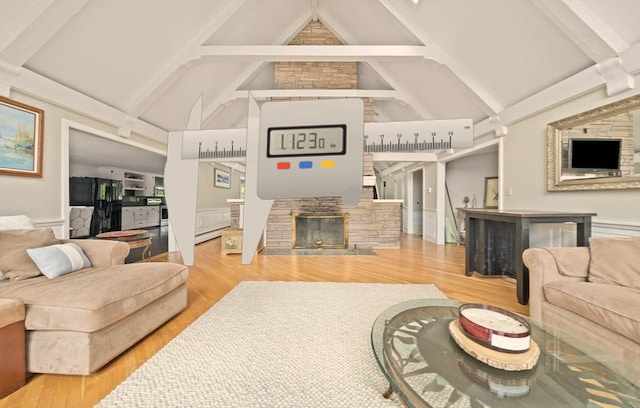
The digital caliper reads 1.1230 in
